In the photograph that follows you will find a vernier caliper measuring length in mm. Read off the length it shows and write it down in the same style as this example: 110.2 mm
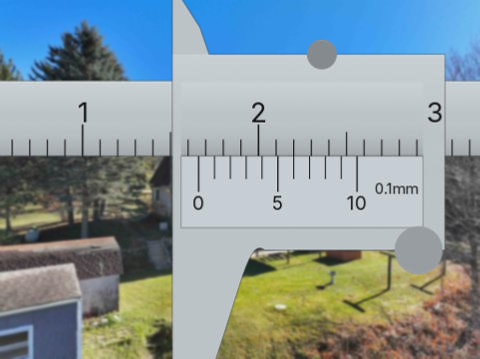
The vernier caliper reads 16.6 mm
